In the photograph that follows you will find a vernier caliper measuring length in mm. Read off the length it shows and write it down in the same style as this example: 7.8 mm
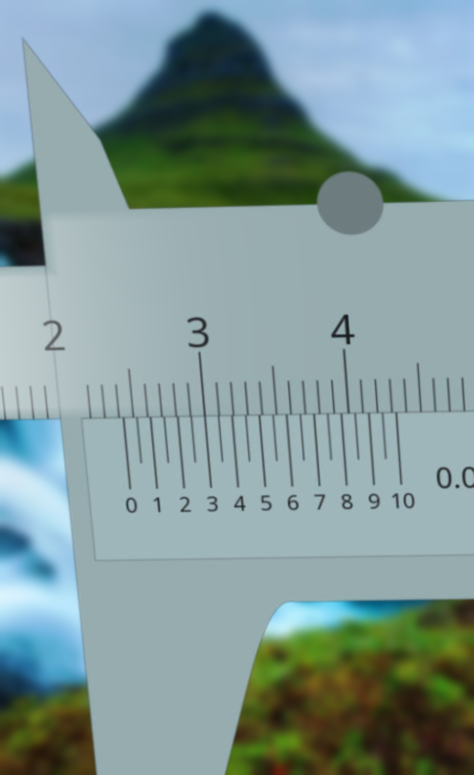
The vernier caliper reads 24.3 mm
